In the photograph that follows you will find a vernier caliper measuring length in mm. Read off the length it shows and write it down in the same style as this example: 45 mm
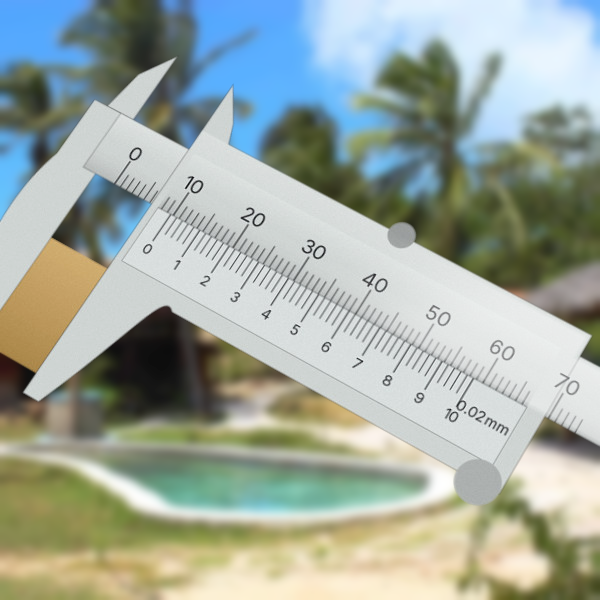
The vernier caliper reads 9.6 mm
